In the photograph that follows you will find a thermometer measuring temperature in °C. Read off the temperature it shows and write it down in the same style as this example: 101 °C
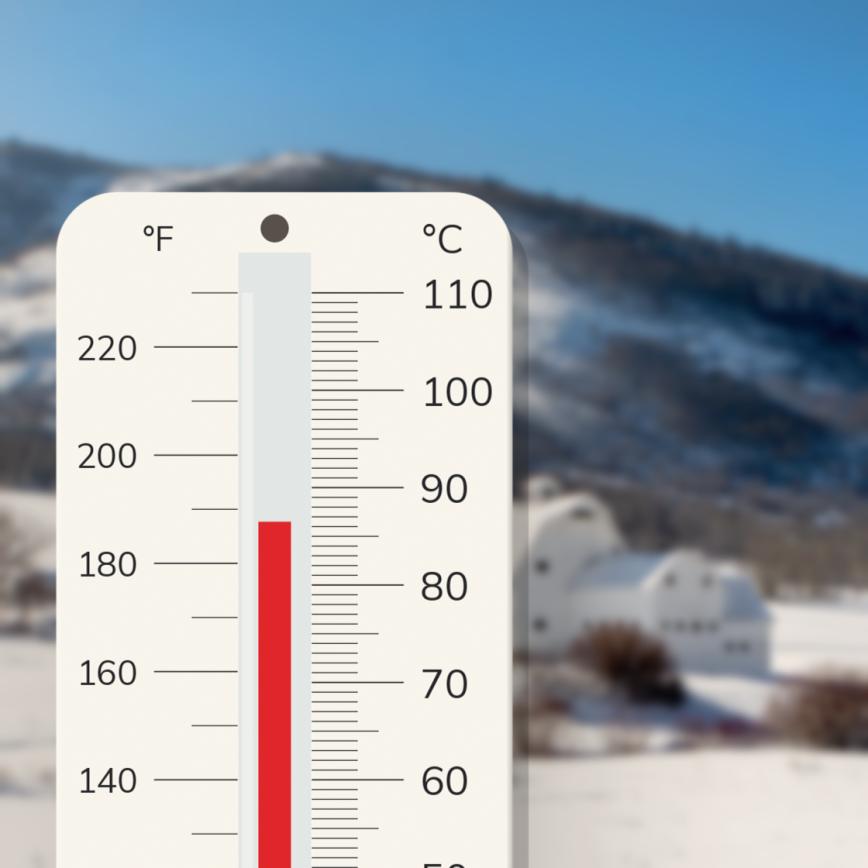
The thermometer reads 86.5 °C
